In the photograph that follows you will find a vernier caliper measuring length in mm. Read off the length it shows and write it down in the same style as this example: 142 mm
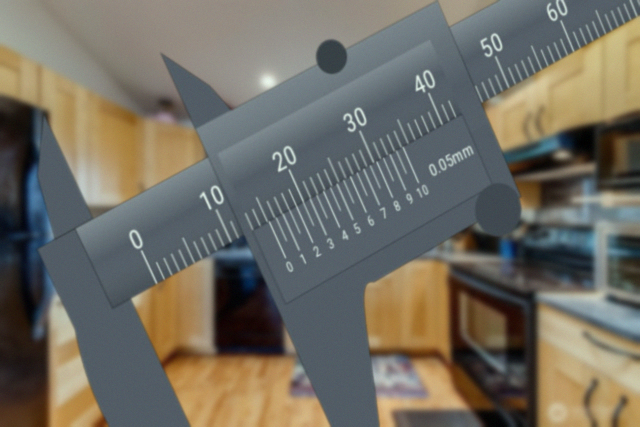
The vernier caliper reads 15.2 mm
